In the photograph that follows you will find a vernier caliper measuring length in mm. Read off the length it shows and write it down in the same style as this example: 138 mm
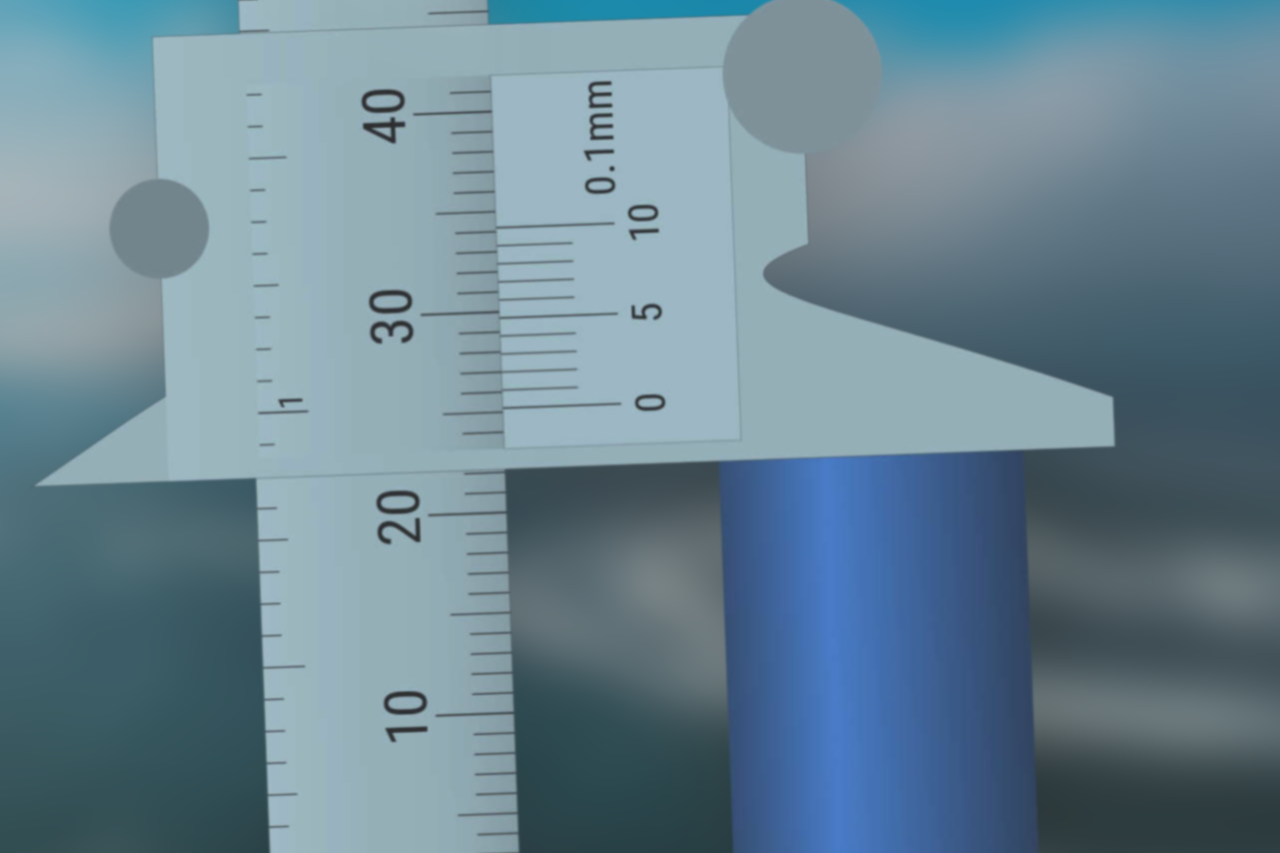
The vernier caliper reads 25.2 mm
